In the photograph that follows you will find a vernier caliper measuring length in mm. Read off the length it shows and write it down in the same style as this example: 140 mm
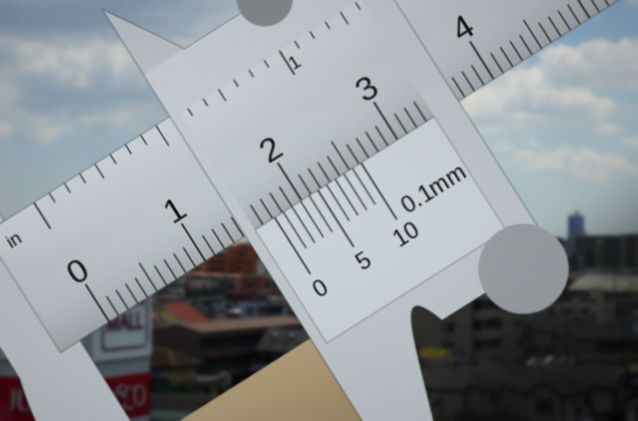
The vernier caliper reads 17.2 mm
